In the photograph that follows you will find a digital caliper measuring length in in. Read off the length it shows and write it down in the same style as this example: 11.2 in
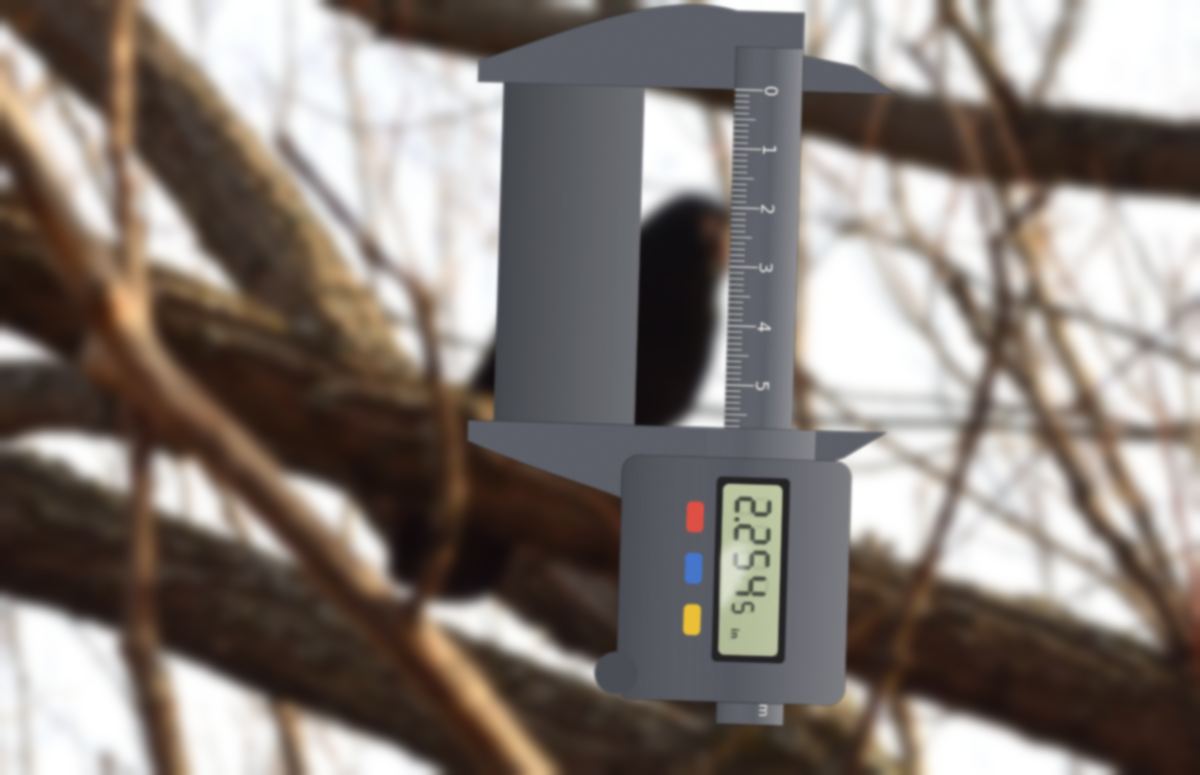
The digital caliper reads 2.2545 in
